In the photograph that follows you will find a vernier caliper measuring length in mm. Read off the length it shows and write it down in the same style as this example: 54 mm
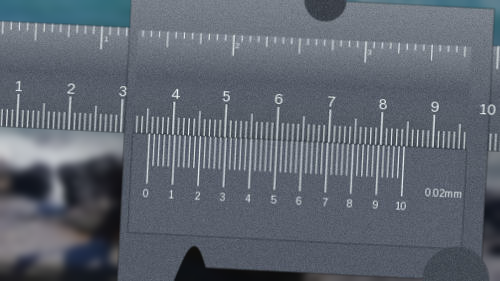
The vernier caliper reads 35.5 mm
